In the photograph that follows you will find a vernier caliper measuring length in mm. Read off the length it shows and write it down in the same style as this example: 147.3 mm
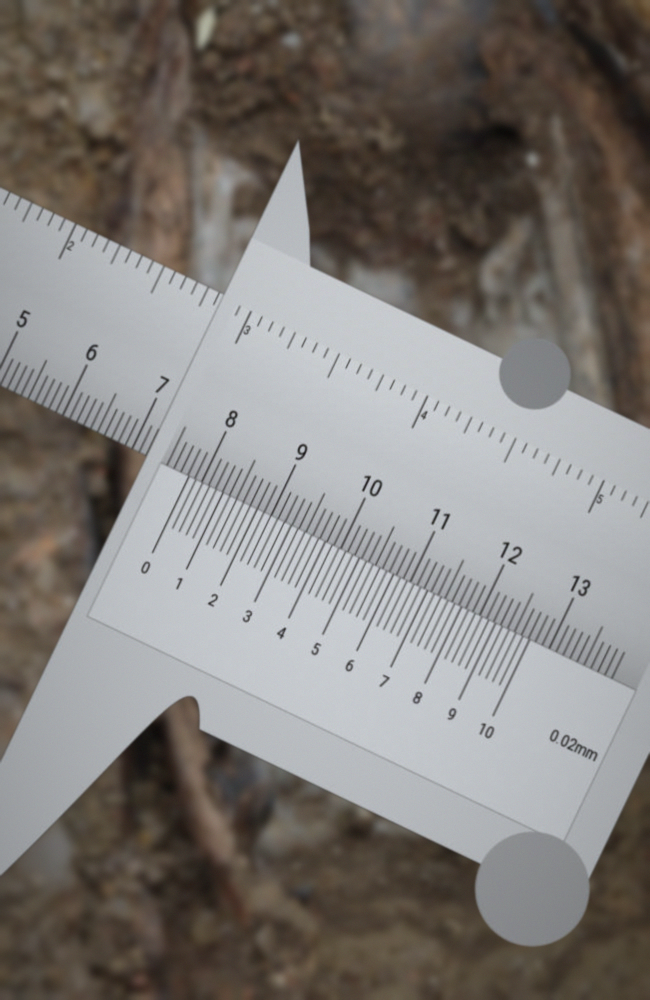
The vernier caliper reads 78.2 mm
